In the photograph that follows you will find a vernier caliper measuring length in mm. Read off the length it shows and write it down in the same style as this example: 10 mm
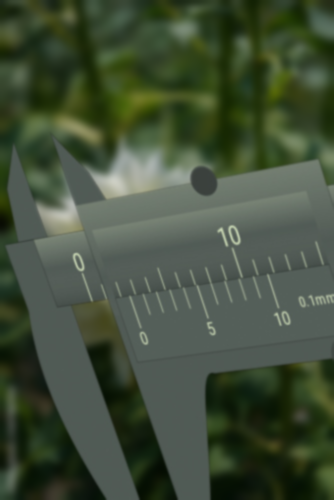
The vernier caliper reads 2.6 mm
